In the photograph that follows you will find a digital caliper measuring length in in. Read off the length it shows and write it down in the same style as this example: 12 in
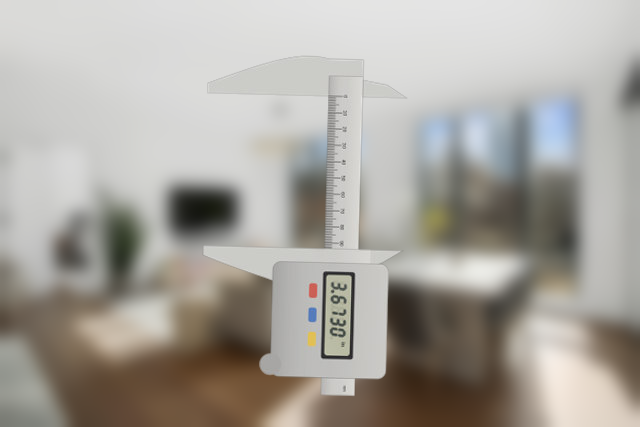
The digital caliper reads 3.6730 in
